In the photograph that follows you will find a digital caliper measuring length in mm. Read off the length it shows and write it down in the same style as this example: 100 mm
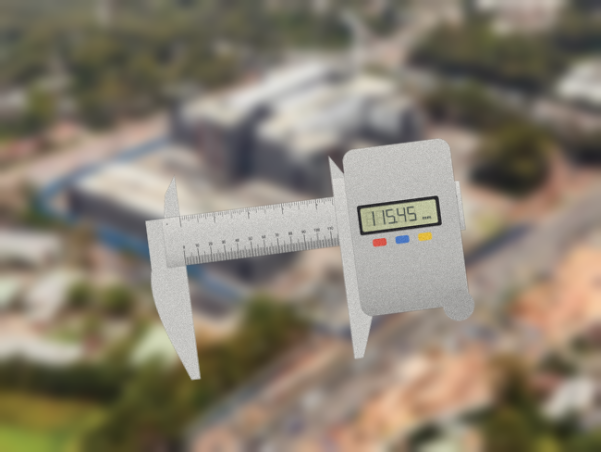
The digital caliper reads 115.45 mm
